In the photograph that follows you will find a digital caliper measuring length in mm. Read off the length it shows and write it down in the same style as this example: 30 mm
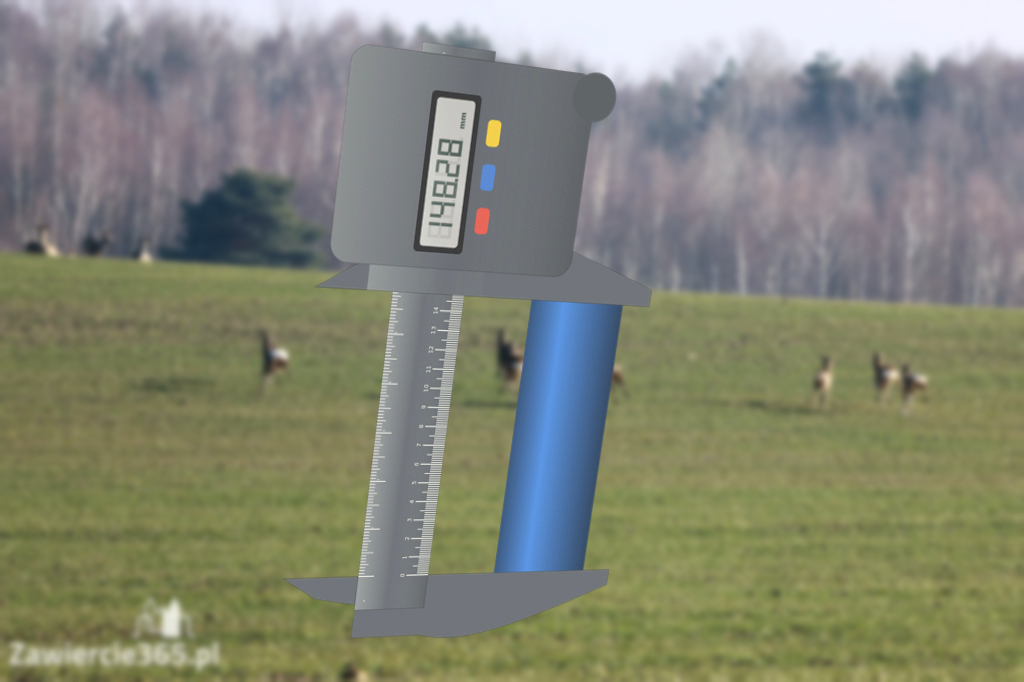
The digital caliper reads 148.28 mm
